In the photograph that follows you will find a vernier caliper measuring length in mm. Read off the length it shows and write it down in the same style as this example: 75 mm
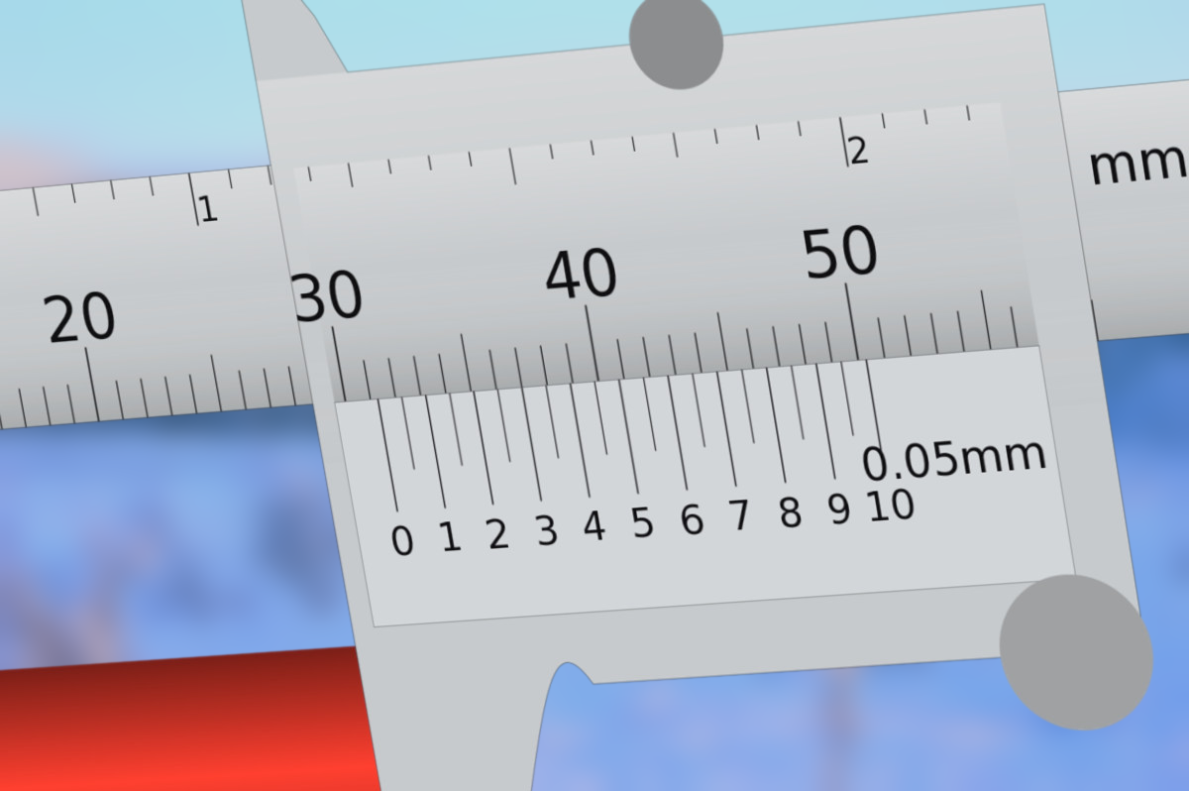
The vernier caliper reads 31.30 mm
